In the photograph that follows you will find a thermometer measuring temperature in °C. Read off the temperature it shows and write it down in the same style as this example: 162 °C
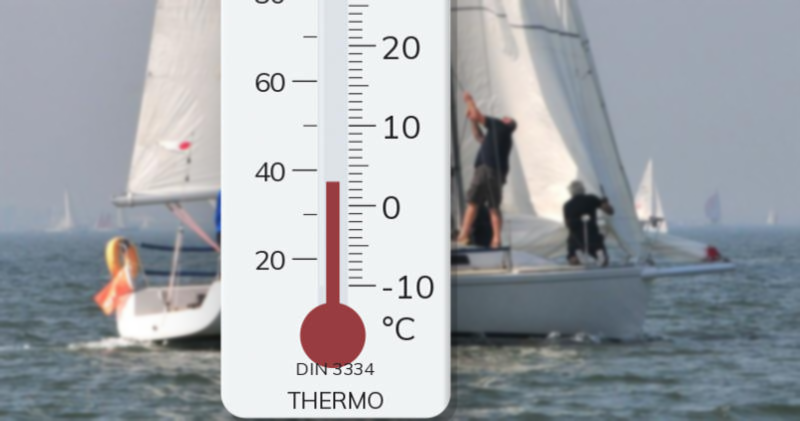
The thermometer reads 3 °C
